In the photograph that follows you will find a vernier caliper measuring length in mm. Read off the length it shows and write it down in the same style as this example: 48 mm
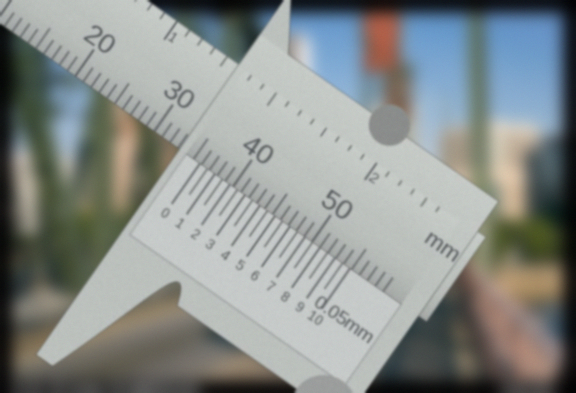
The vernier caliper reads 35.8 mm
